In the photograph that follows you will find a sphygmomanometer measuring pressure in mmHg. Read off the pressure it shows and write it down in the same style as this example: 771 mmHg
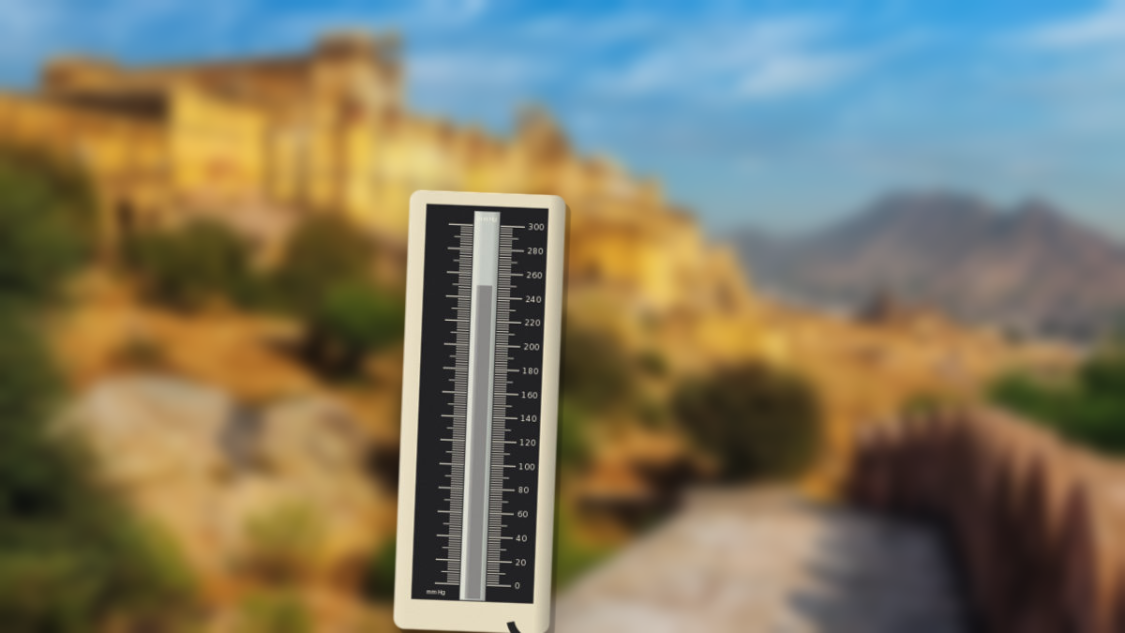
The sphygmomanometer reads 250 mmHg
